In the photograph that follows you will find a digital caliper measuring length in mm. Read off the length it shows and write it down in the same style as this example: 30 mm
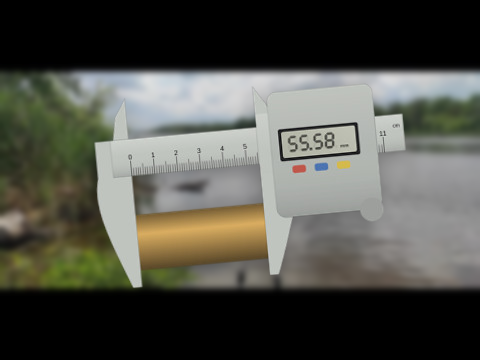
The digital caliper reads 55.58 mm
